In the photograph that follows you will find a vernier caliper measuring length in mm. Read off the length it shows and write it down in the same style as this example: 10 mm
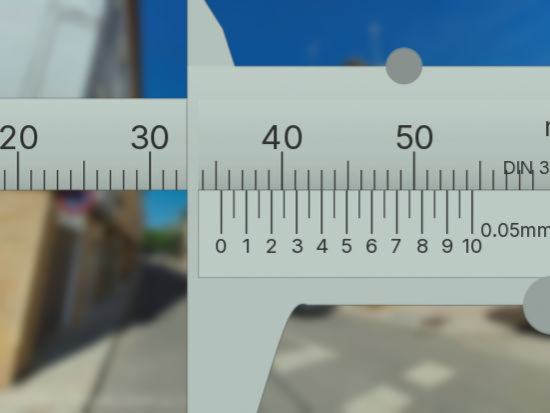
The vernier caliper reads 35.4 mm
